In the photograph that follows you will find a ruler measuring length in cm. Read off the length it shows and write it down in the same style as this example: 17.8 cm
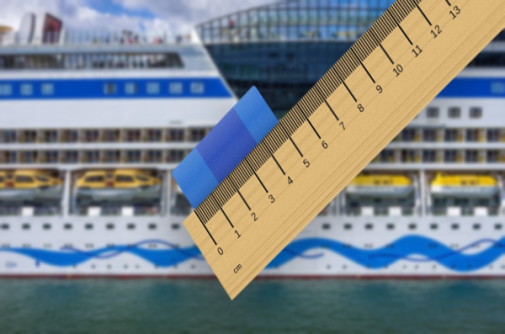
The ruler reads 5 cm
